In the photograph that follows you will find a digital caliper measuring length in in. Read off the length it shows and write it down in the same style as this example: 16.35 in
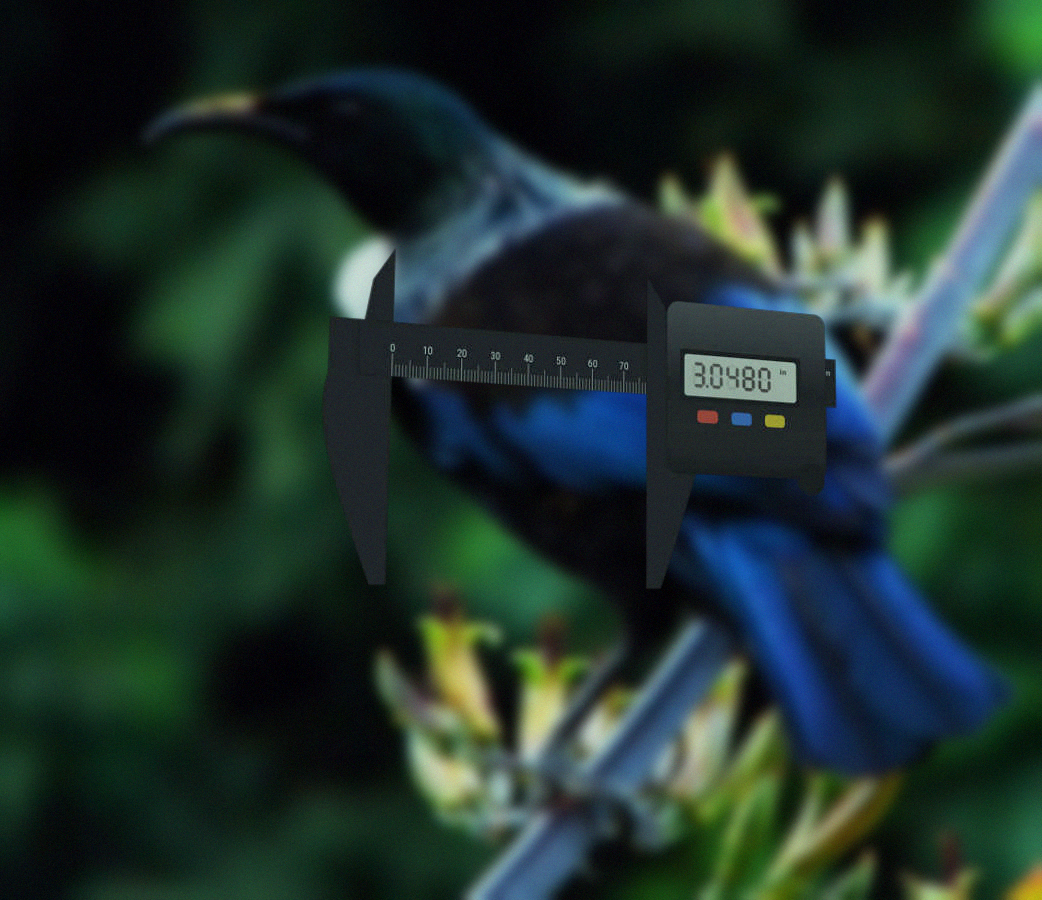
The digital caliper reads 3.0480 in
